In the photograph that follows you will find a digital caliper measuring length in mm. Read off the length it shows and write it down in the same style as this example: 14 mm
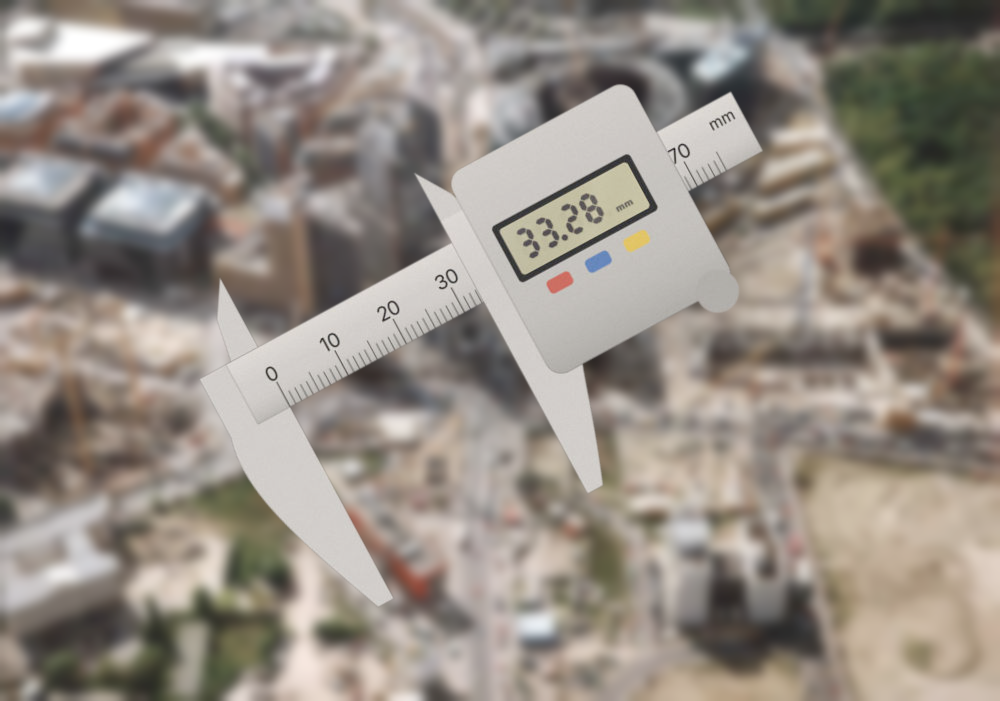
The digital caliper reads 33.28 mm
